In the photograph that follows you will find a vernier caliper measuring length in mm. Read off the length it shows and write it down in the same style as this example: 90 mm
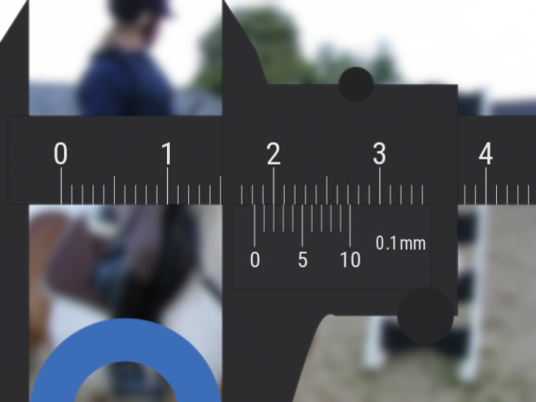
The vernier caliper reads 18.2 mm
